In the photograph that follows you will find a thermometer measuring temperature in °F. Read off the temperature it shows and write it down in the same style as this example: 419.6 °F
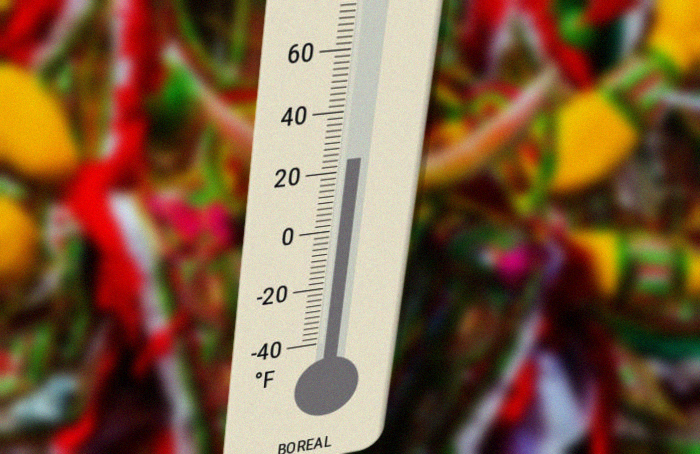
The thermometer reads 24 °F
